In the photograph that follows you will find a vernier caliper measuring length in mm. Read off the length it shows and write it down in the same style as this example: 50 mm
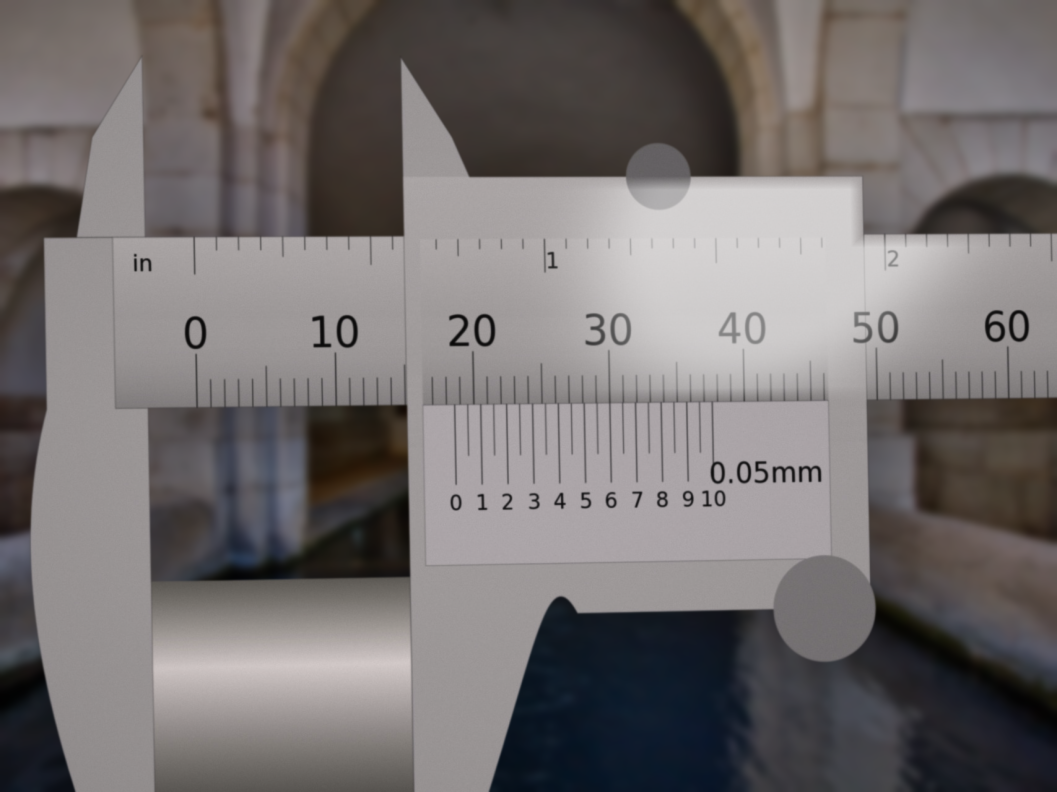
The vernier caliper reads 18.6 mm
